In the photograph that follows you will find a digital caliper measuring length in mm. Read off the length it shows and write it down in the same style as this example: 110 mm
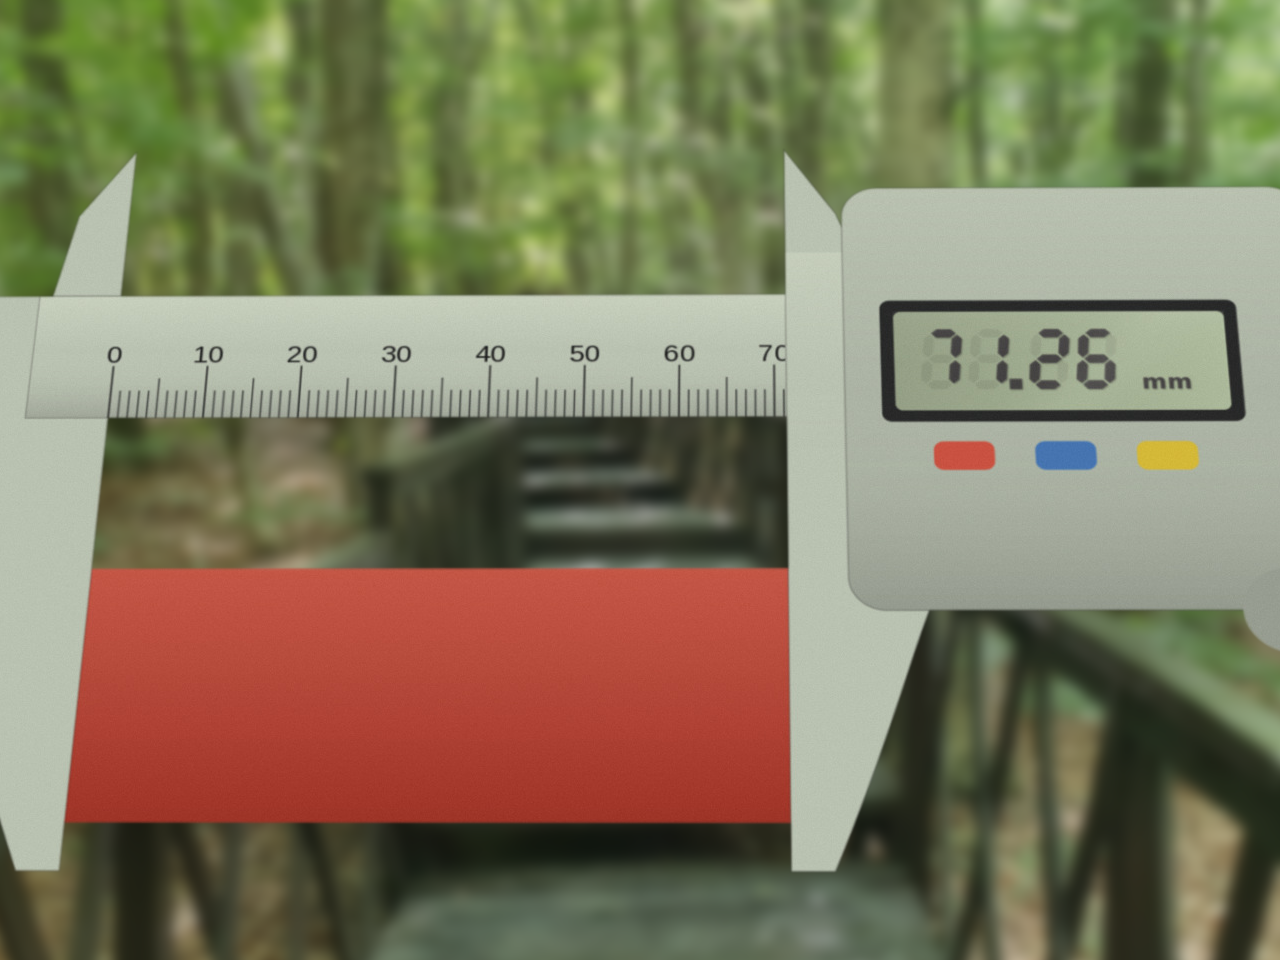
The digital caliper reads 71.26 mm
